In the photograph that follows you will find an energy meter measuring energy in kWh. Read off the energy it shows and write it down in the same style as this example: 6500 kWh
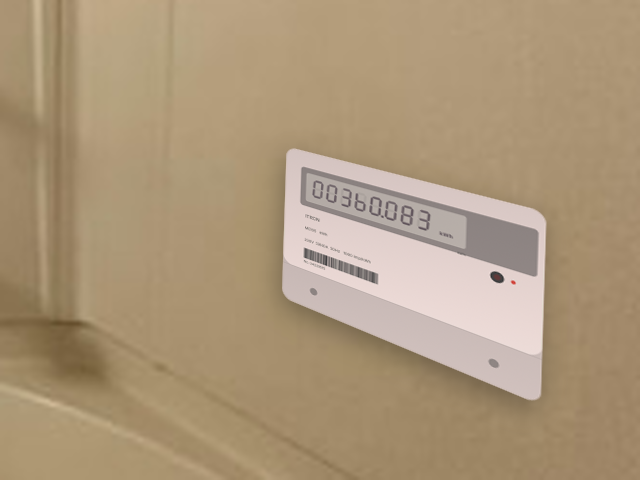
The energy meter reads 360.083 kWh
